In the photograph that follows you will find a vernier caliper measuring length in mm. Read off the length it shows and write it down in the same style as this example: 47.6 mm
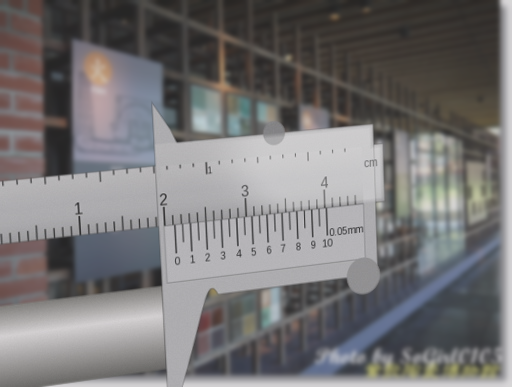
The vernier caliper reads 21.2 mm
